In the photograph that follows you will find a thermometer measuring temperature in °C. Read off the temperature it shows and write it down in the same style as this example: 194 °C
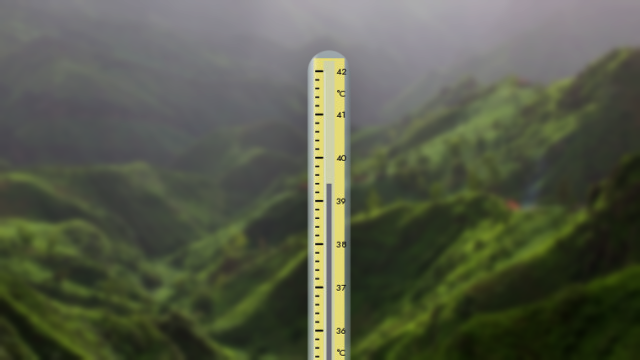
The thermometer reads 39.4 °C
